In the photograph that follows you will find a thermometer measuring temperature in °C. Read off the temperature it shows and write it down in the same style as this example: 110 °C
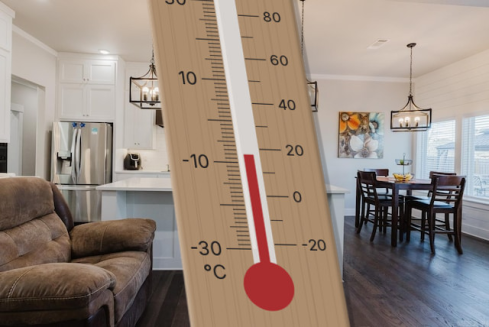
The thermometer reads -8 °C
